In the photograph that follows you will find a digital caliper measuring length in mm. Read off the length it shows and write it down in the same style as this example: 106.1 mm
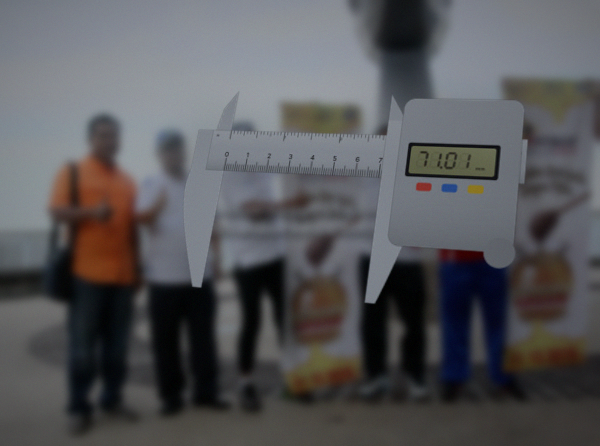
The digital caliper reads 71.01 mm
